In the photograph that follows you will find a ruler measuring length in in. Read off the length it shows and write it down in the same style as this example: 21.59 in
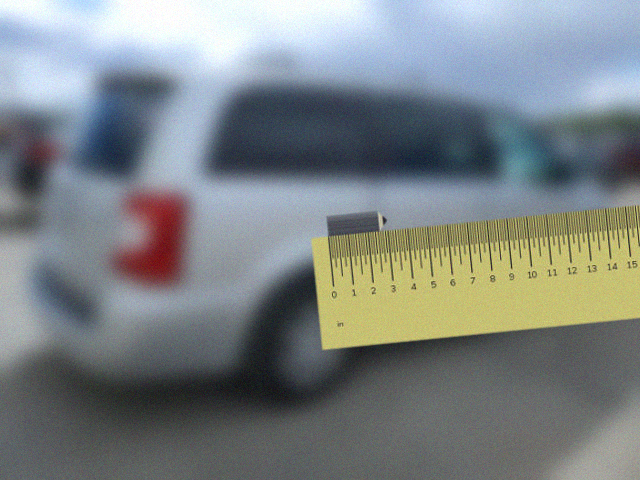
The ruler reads 3 in
